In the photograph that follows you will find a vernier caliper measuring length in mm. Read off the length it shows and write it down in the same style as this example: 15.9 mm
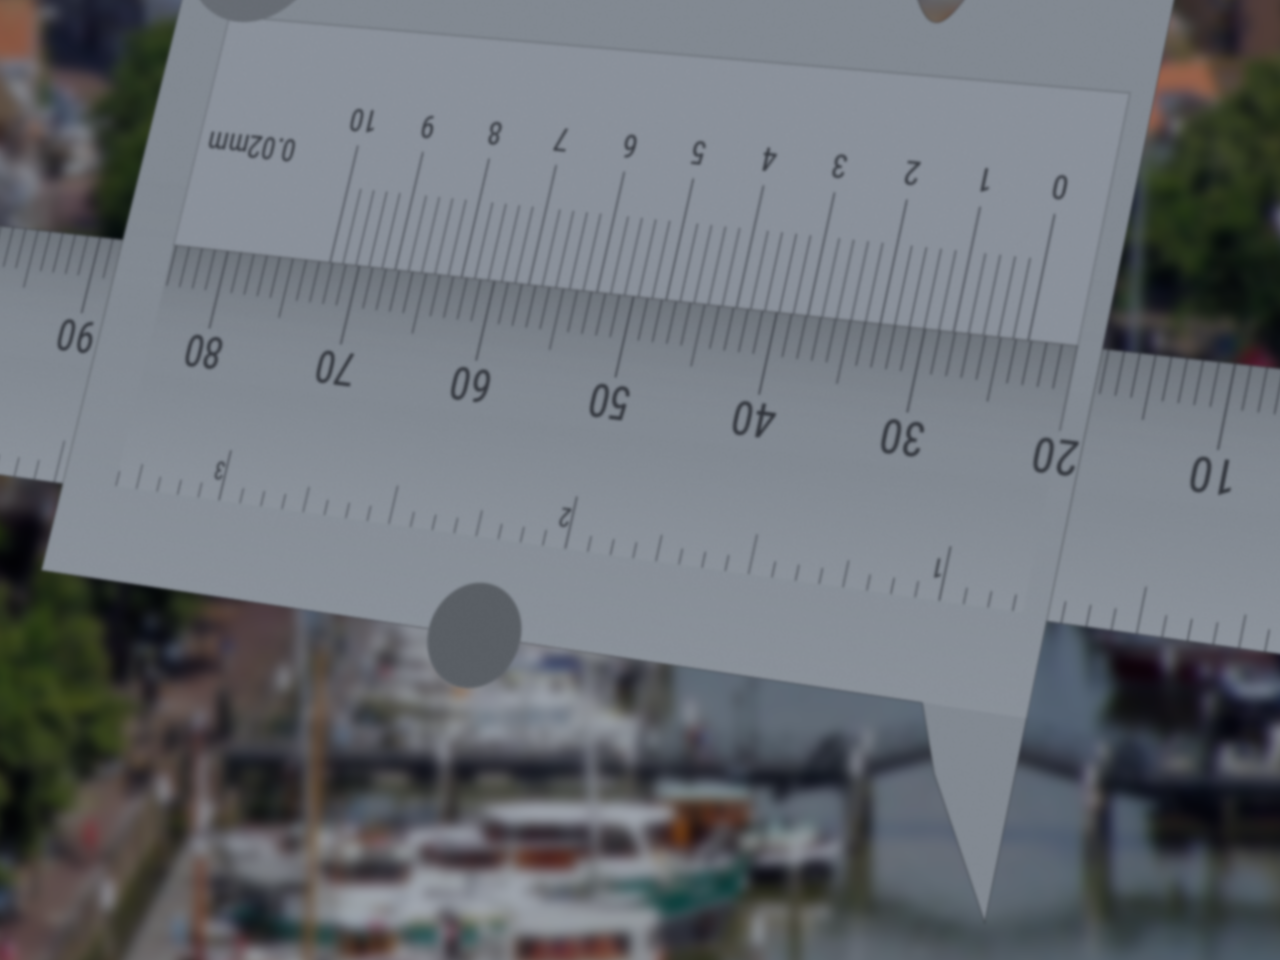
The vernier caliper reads 23.2 mm
